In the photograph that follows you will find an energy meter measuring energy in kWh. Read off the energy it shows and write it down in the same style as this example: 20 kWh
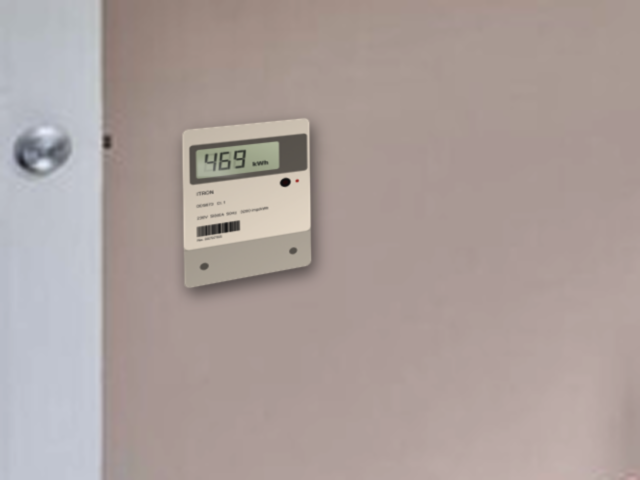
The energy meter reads 469 kWh
